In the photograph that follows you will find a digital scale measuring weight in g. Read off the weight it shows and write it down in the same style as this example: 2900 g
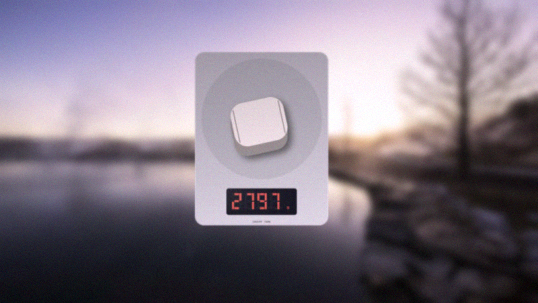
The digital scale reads 2797 g
